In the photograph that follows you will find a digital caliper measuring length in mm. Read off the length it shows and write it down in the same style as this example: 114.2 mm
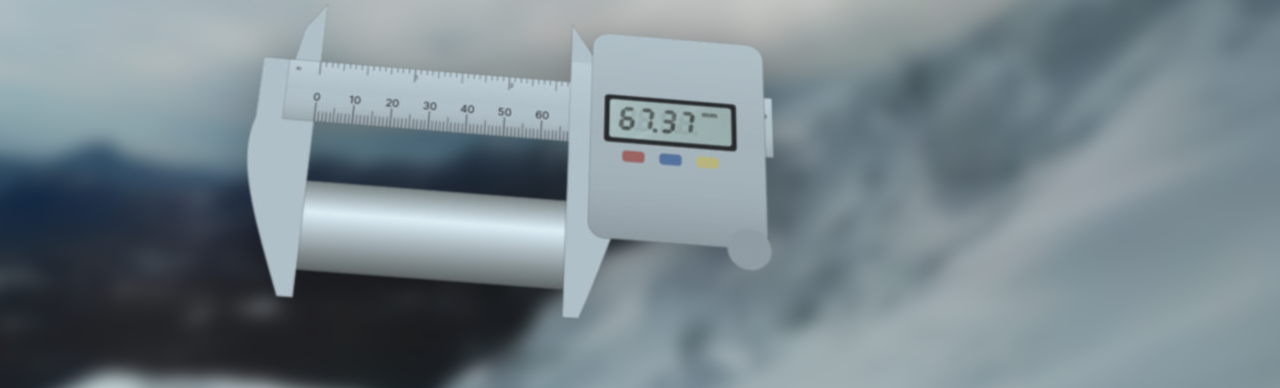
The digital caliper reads 67.37 mm
